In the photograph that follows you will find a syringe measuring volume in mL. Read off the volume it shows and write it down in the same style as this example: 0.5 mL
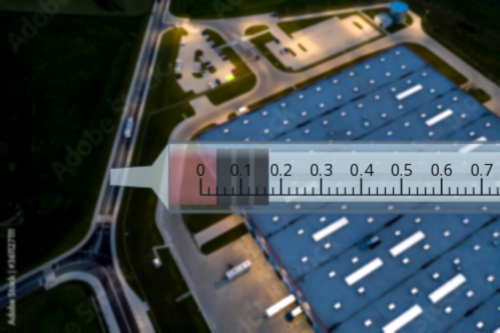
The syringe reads 0.04 mL
